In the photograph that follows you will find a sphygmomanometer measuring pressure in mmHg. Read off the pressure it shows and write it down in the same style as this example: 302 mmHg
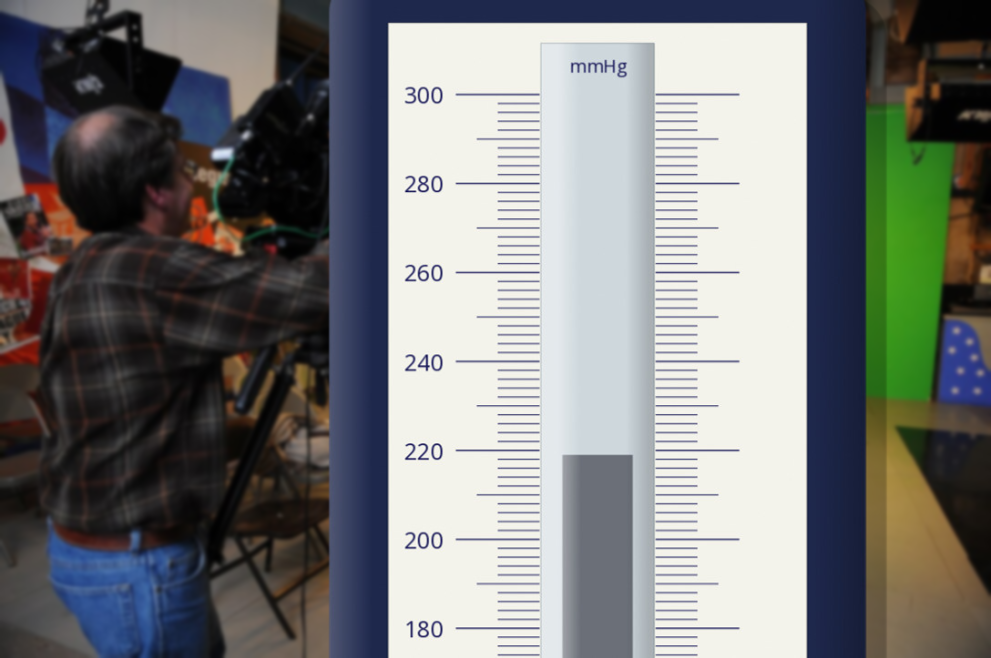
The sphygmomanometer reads 219 mmHg
